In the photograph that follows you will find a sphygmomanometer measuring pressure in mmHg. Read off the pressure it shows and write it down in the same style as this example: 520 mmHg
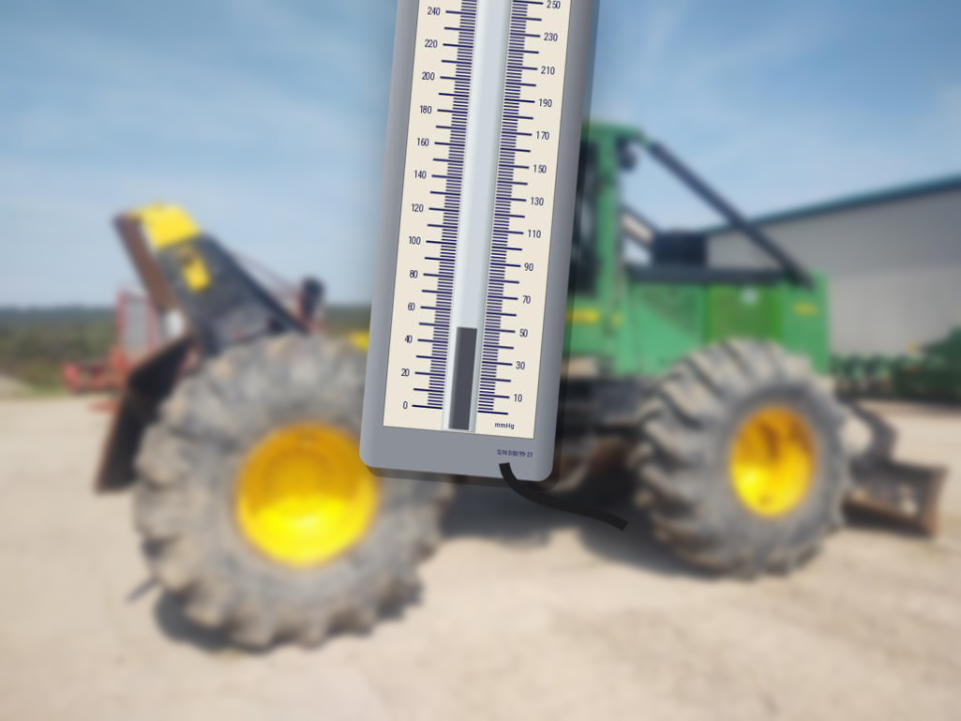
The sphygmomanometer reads 50 mmHg
